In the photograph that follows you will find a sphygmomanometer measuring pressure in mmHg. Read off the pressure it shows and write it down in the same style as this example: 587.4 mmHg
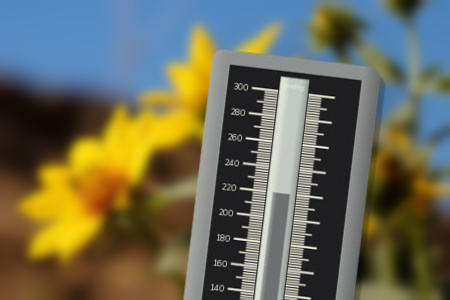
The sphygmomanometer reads 220 mmHg
